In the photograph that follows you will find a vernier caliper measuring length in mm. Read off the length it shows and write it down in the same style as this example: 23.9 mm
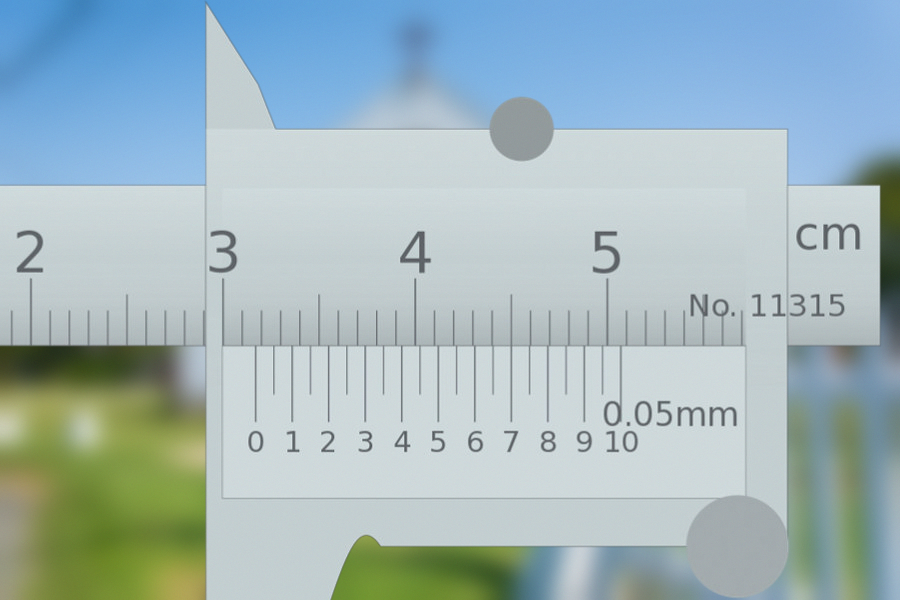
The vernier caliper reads 31.7 mm
